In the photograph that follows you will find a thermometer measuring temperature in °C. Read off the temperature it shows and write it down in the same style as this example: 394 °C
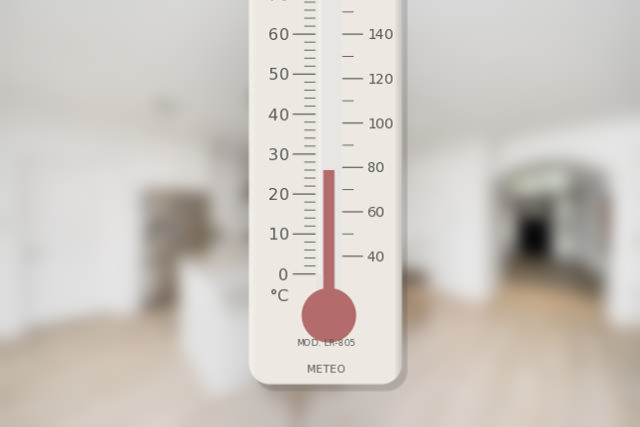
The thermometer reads 26 °C
